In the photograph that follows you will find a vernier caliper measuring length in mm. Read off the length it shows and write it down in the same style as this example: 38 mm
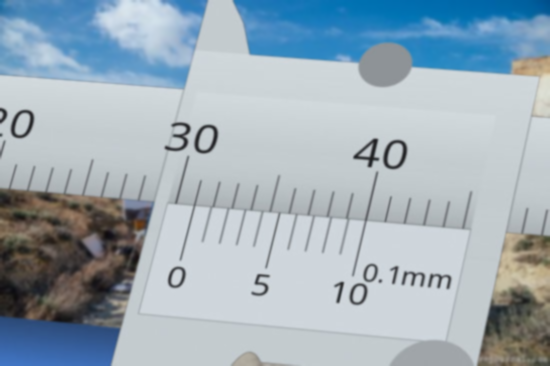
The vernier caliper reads 31.0 mm
